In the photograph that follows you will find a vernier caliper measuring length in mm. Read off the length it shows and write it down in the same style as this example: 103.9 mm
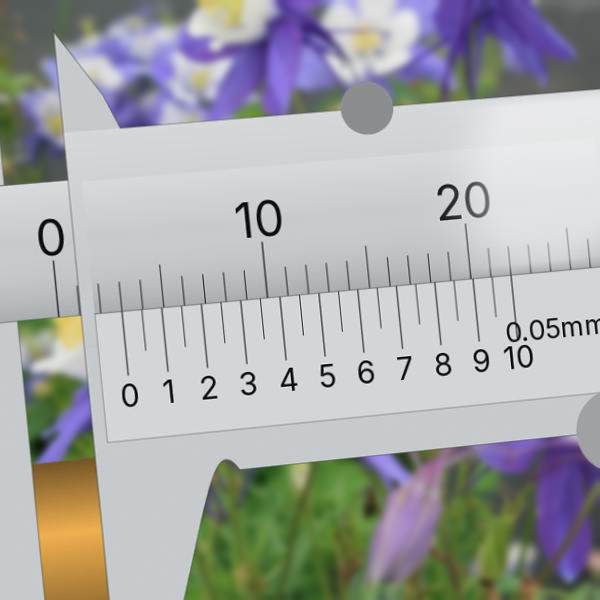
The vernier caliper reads 3.0 mm
